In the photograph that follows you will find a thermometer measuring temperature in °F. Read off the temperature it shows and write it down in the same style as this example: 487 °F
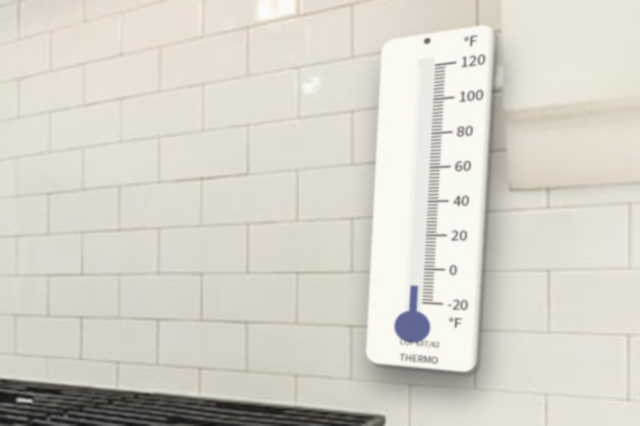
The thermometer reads -10 °F
